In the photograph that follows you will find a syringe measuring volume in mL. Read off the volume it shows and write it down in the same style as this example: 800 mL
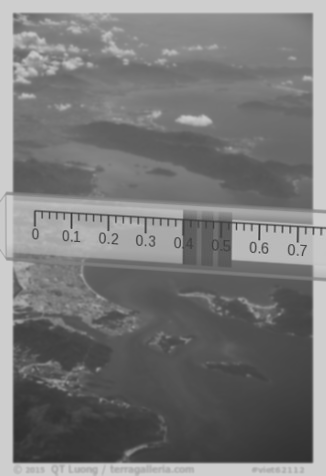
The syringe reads 0.4 mL
